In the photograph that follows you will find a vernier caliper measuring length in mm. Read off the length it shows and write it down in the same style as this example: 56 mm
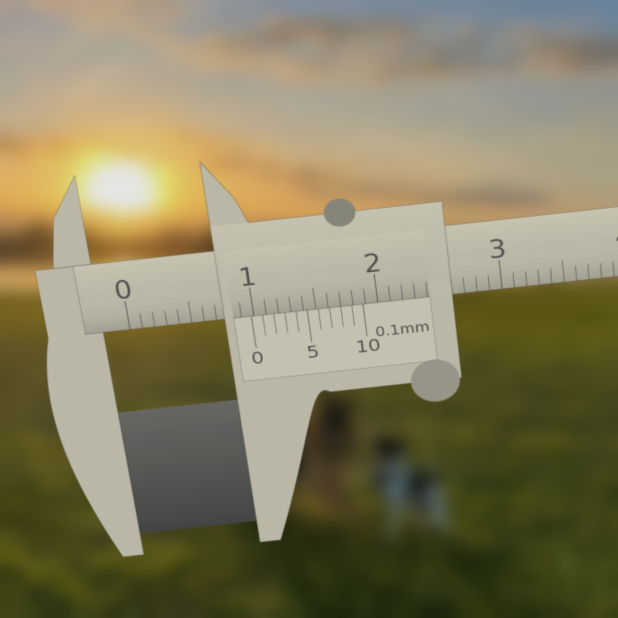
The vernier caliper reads 9.8 mm
